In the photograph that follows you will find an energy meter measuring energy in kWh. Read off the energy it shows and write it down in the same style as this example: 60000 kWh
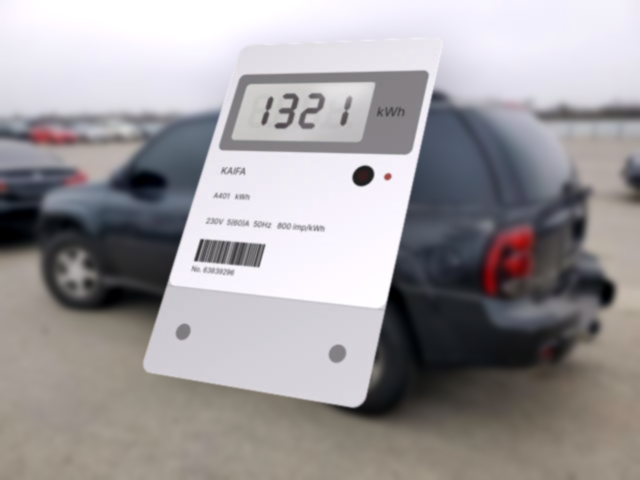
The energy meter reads 1321 kWh
